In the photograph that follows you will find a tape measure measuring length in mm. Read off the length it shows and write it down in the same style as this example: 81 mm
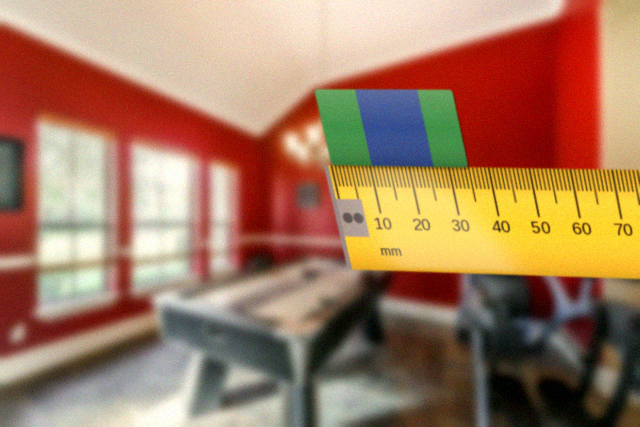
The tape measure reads 35 mm
